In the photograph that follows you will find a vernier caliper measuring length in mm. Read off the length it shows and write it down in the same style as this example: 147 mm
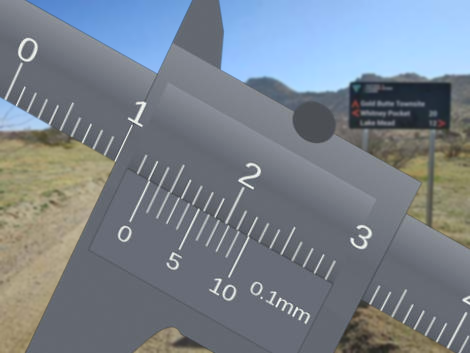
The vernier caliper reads 13.1 mm
